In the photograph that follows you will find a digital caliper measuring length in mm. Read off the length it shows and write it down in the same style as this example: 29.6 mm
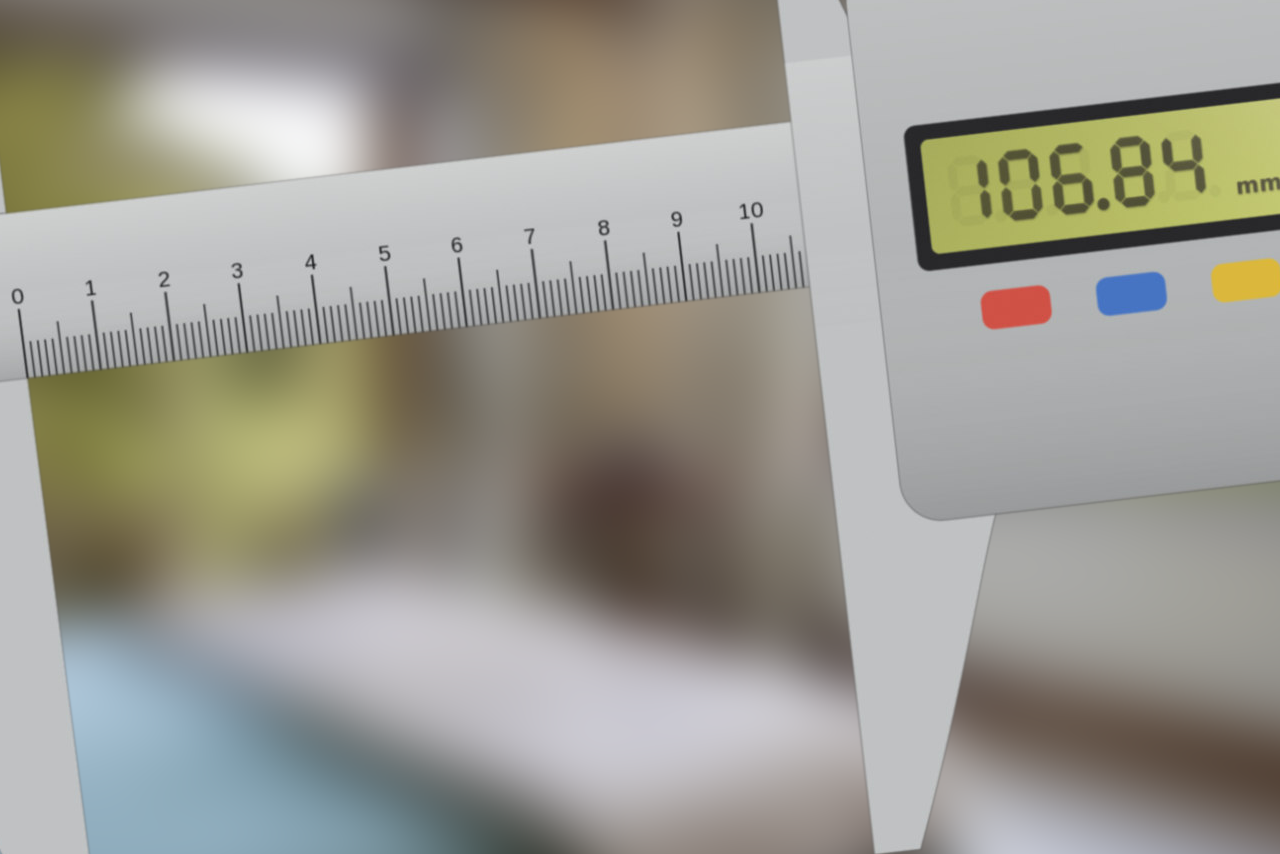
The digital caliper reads 106.84 mm
